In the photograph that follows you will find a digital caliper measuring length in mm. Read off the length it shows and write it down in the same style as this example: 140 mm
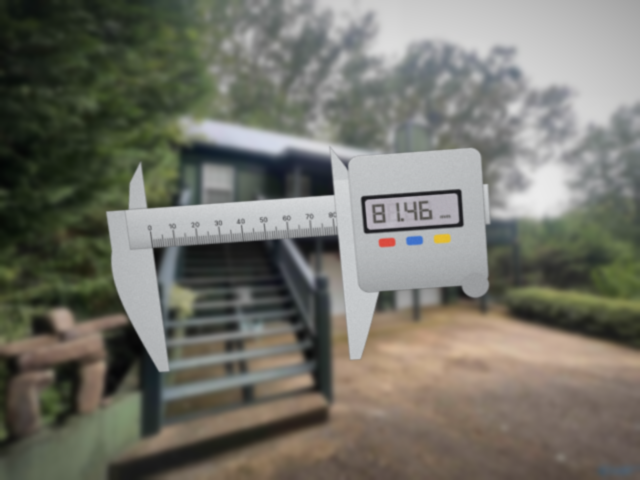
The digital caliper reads 81.46 mm
